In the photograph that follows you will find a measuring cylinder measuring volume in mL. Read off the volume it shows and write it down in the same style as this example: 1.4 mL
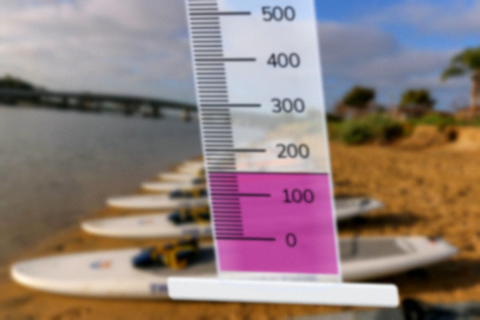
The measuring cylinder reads 150 mL
